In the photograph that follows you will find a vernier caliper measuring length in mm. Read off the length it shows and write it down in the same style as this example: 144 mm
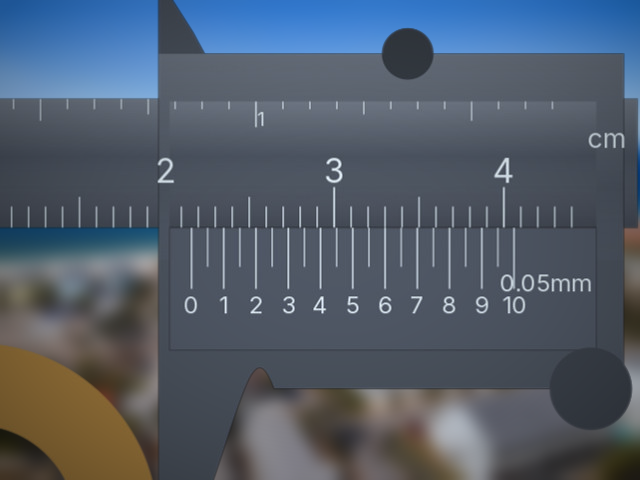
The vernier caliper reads 21.6 mm
